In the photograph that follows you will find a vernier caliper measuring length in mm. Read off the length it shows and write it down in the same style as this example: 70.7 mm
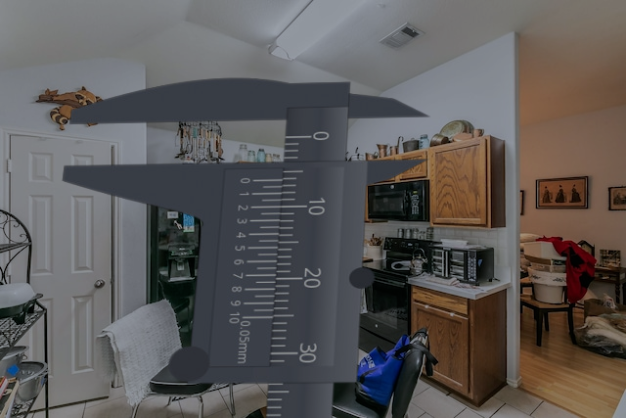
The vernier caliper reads 6.2 mm
